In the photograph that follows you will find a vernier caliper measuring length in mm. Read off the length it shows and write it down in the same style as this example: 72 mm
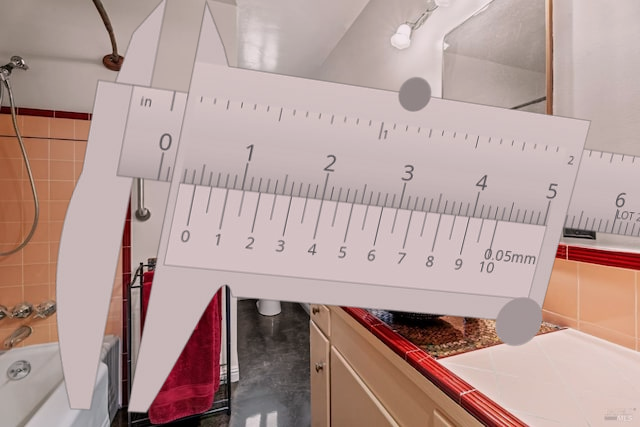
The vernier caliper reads 4.4 mm
